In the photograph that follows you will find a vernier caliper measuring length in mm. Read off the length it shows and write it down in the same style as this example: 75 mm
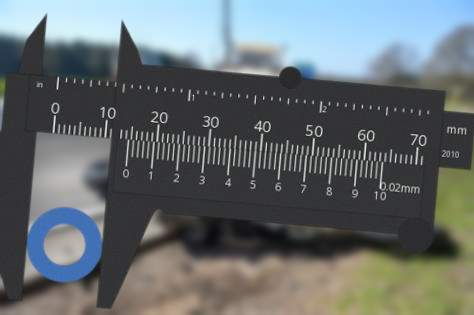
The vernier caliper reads 14.5 mm
